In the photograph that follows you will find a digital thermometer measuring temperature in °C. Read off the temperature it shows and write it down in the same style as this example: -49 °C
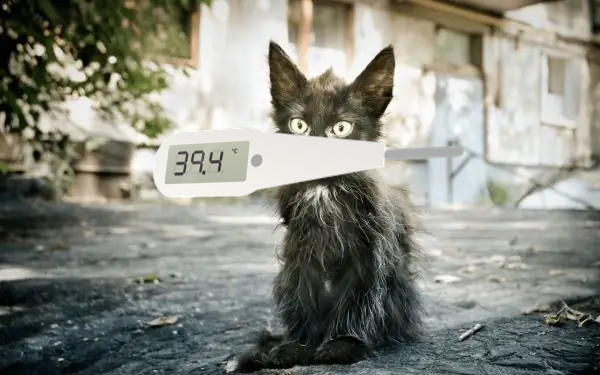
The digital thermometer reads 39.4 °C
